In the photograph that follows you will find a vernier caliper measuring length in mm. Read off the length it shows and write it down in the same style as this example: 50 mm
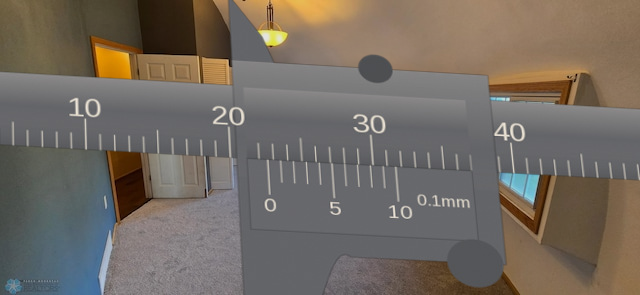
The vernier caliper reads 22.6 mm
